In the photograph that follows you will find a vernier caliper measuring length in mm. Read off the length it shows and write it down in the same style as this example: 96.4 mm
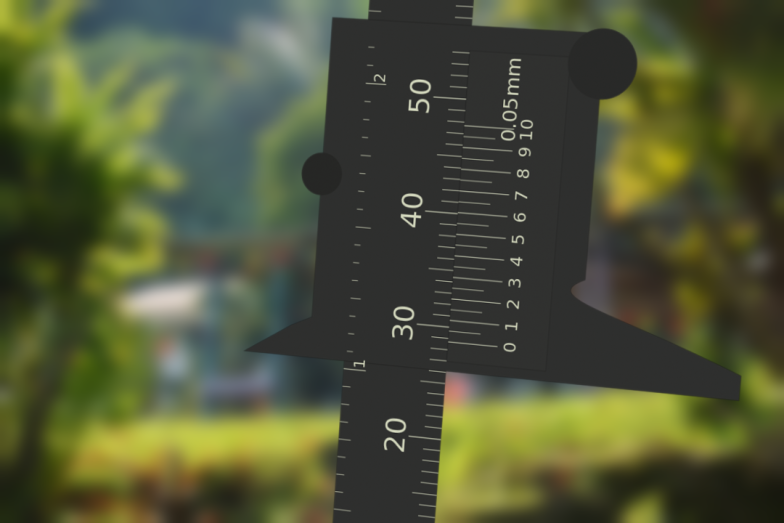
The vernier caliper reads 28.7 mm
